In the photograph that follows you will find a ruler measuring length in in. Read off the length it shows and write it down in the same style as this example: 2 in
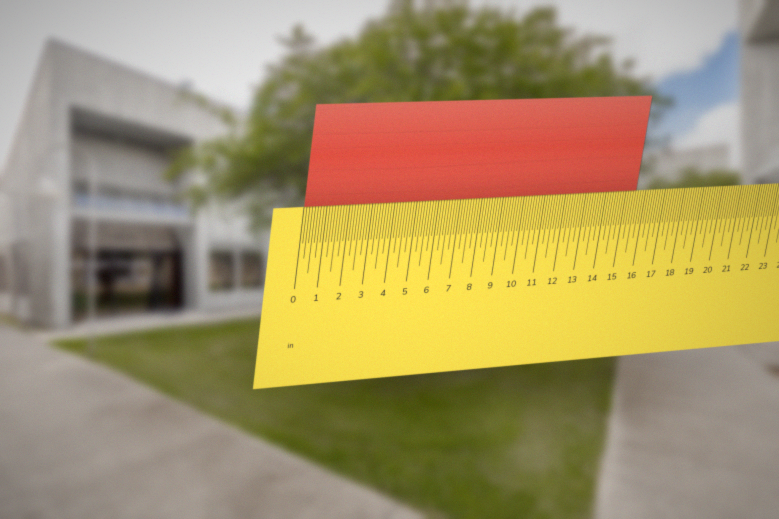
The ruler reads 15.5 in
